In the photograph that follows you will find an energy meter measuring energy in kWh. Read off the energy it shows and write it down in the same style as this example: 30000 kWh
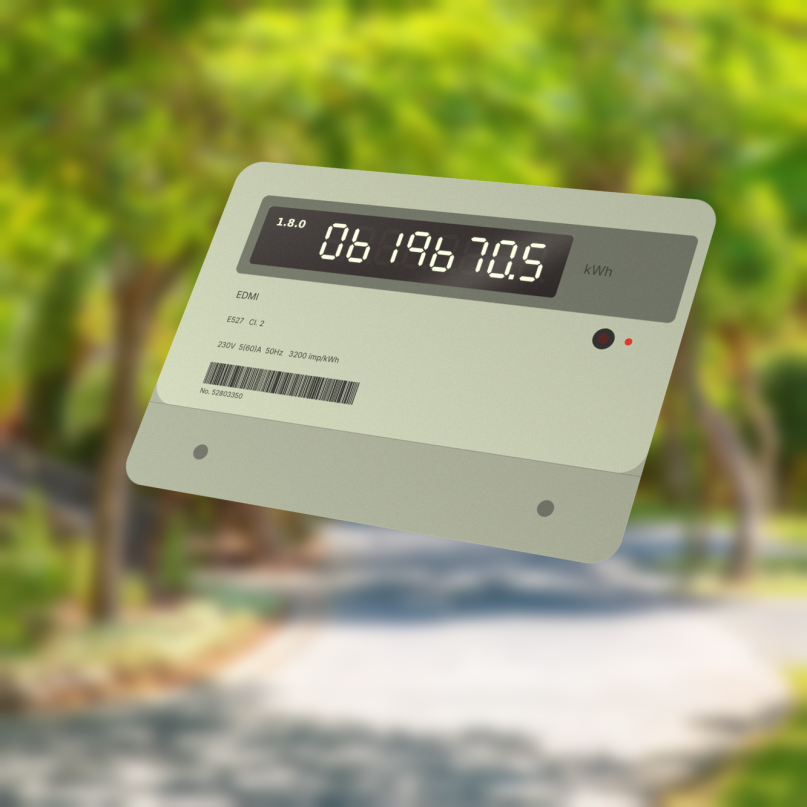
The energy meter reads 619670.5 kWh
